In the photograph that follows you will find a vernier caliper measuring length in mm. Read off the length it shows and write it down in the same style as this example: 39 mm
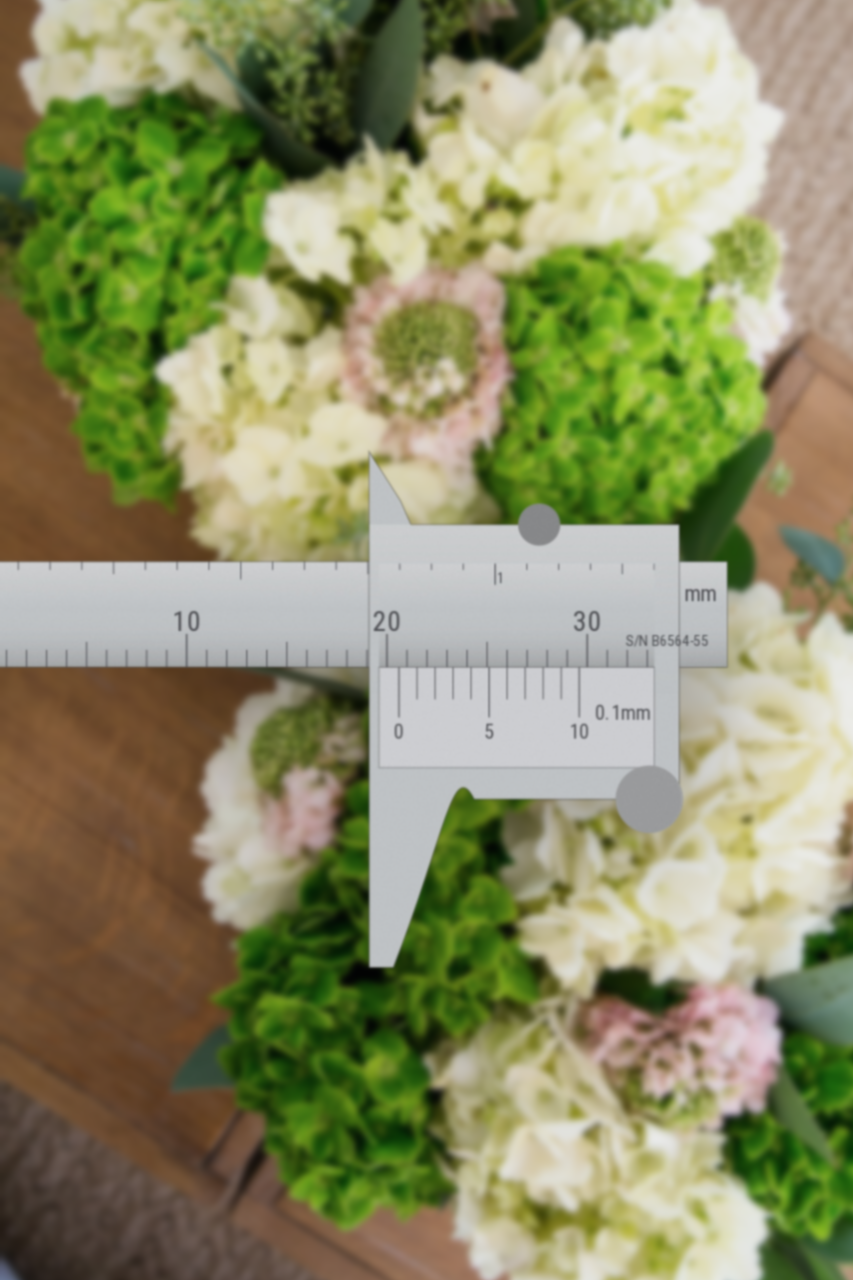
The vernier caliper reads 20.6 mm
